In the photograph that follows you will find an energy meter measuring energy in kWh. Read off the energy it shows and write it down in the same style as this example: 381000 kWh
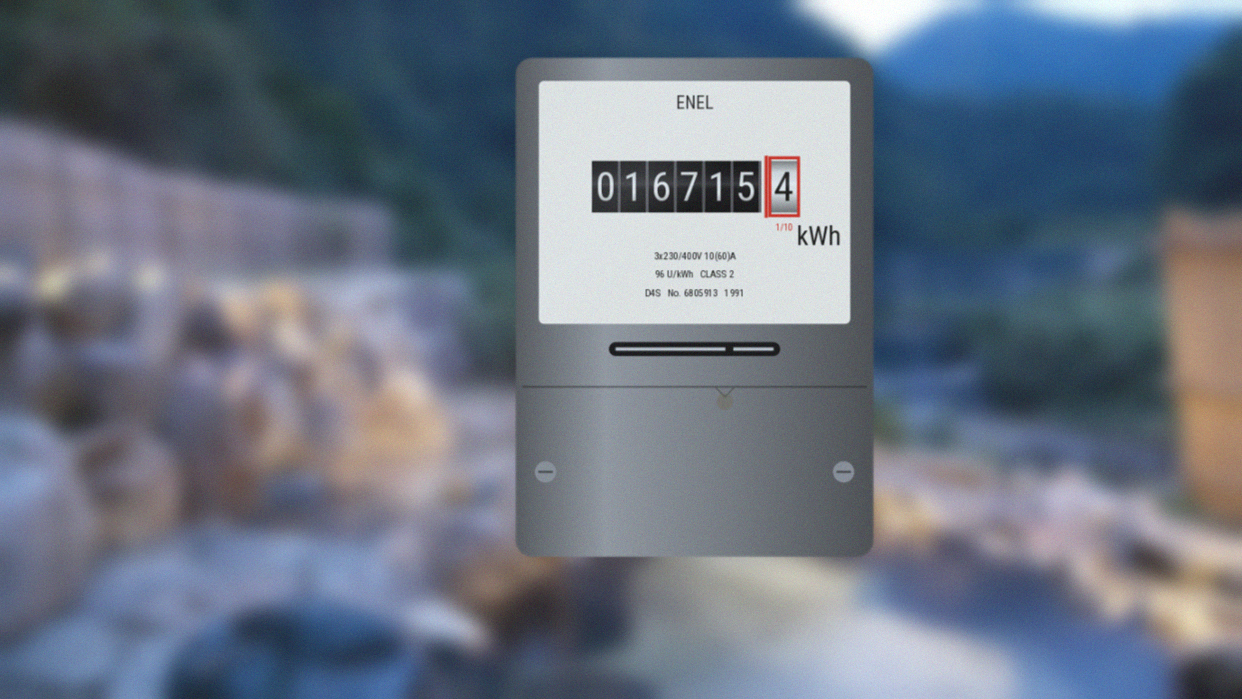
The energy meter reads 16715.4 kWh
